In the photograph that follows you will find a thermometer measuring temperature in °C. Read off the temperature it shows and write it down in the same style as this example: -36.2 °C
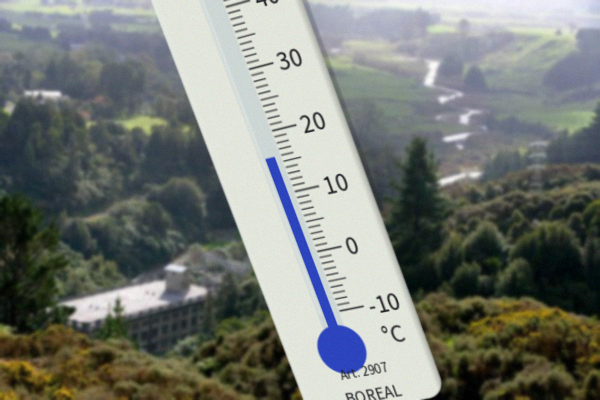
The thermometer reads 16 °C
